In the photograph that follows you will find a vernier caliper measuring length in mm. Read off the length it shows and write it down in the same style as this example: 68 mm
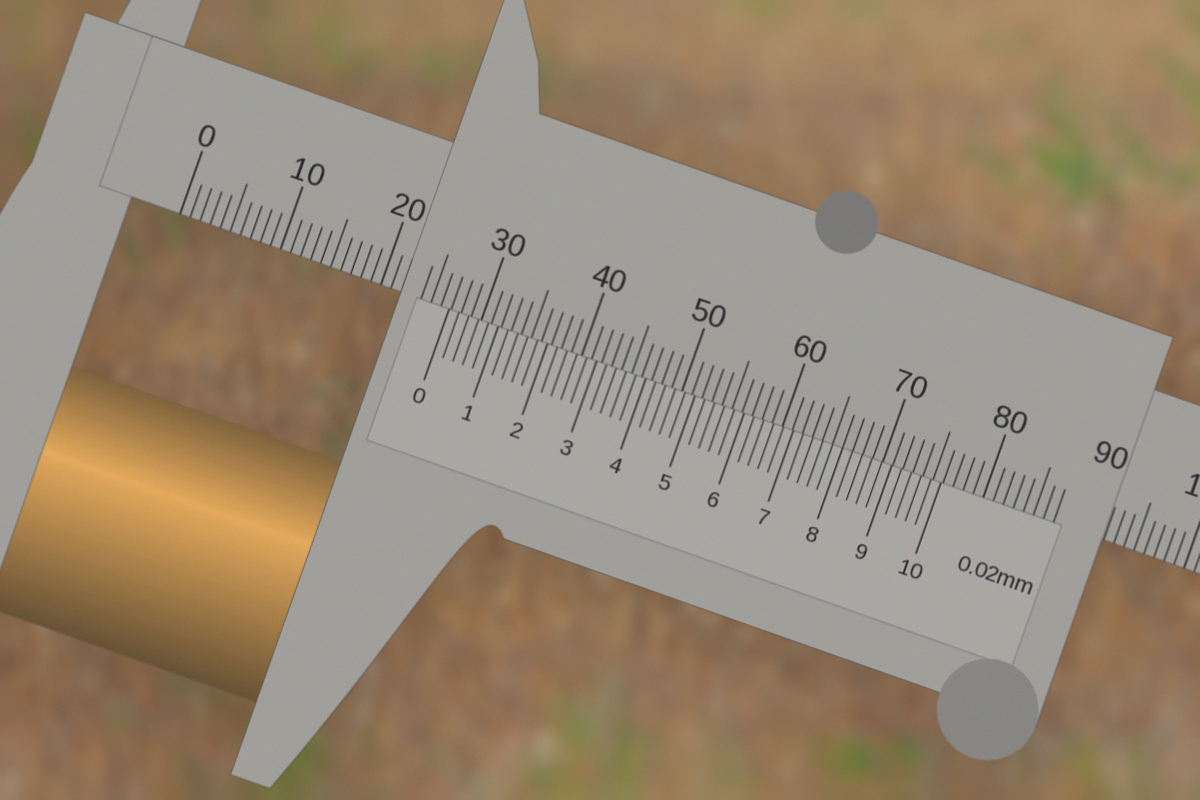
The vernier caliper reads 26.8 mm
